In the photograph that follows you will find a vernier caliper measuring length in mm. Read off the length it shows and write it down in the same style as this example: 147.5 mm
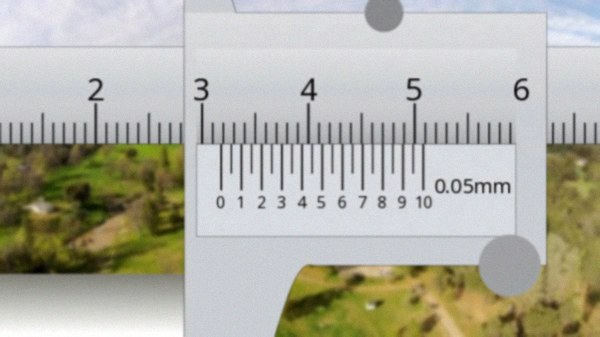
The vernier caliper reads 31.8 mm
